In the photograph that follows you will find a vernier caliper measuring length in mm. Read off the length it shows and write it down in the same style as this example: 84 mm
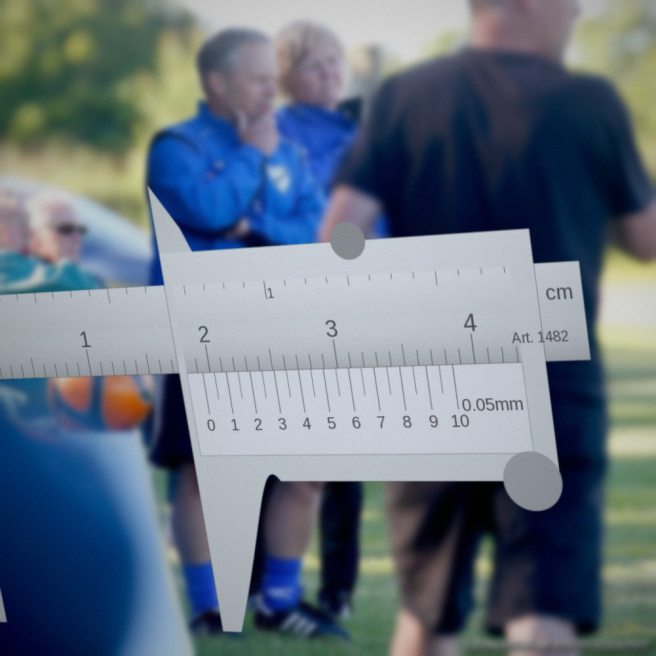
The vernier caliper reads 19.4 mm
